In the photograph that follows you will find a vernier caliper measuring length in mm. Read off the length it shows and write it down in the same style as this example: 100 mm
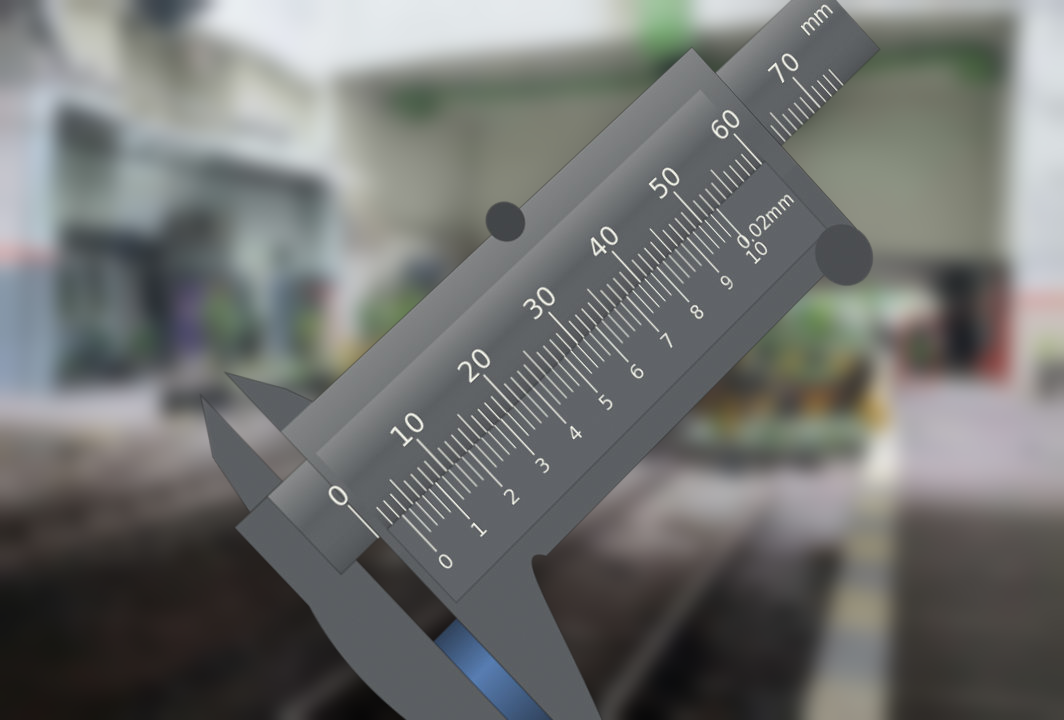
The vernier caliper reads 3.4 mm
